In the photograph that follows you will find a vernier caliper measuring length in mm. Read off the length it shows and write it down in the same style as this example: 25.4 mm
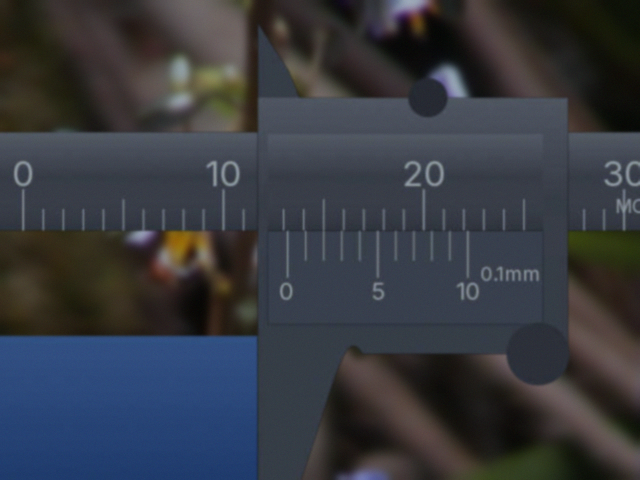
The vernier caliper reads 13.2 mm
